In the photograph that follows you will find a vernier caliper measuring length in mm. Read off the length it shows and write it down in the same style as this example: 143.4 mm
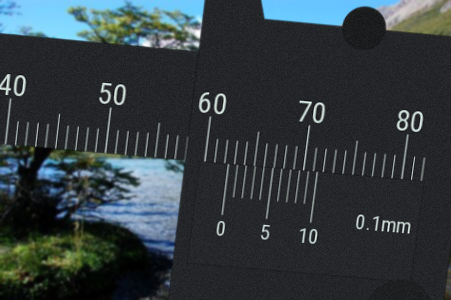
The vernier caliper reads 62.4 mm
